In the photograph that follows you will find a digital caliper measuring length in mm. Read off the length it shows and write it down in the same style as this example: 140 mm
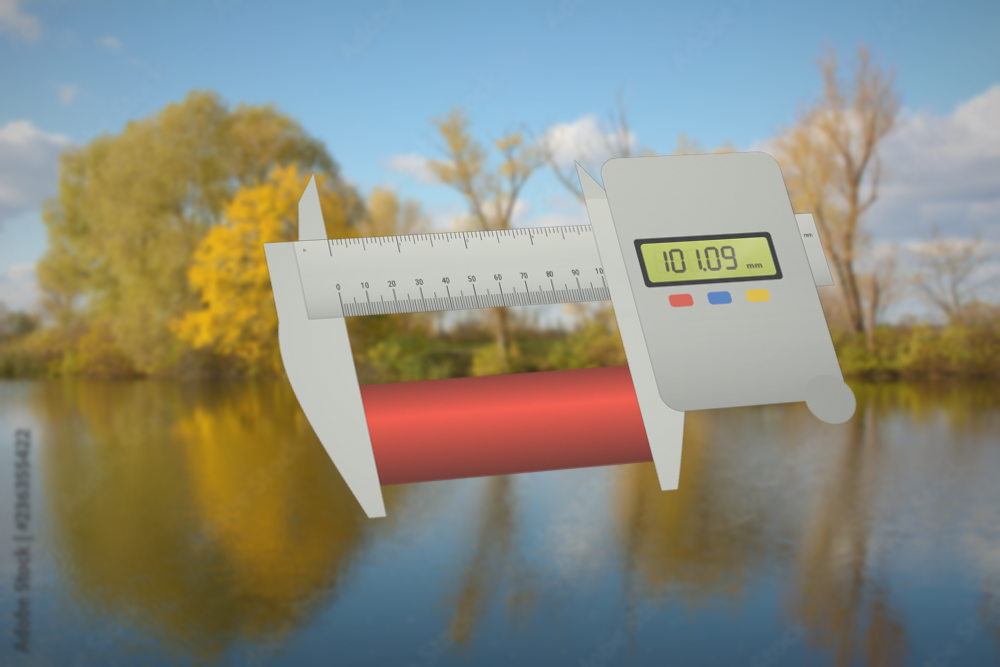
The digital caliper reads 101.09 mm
